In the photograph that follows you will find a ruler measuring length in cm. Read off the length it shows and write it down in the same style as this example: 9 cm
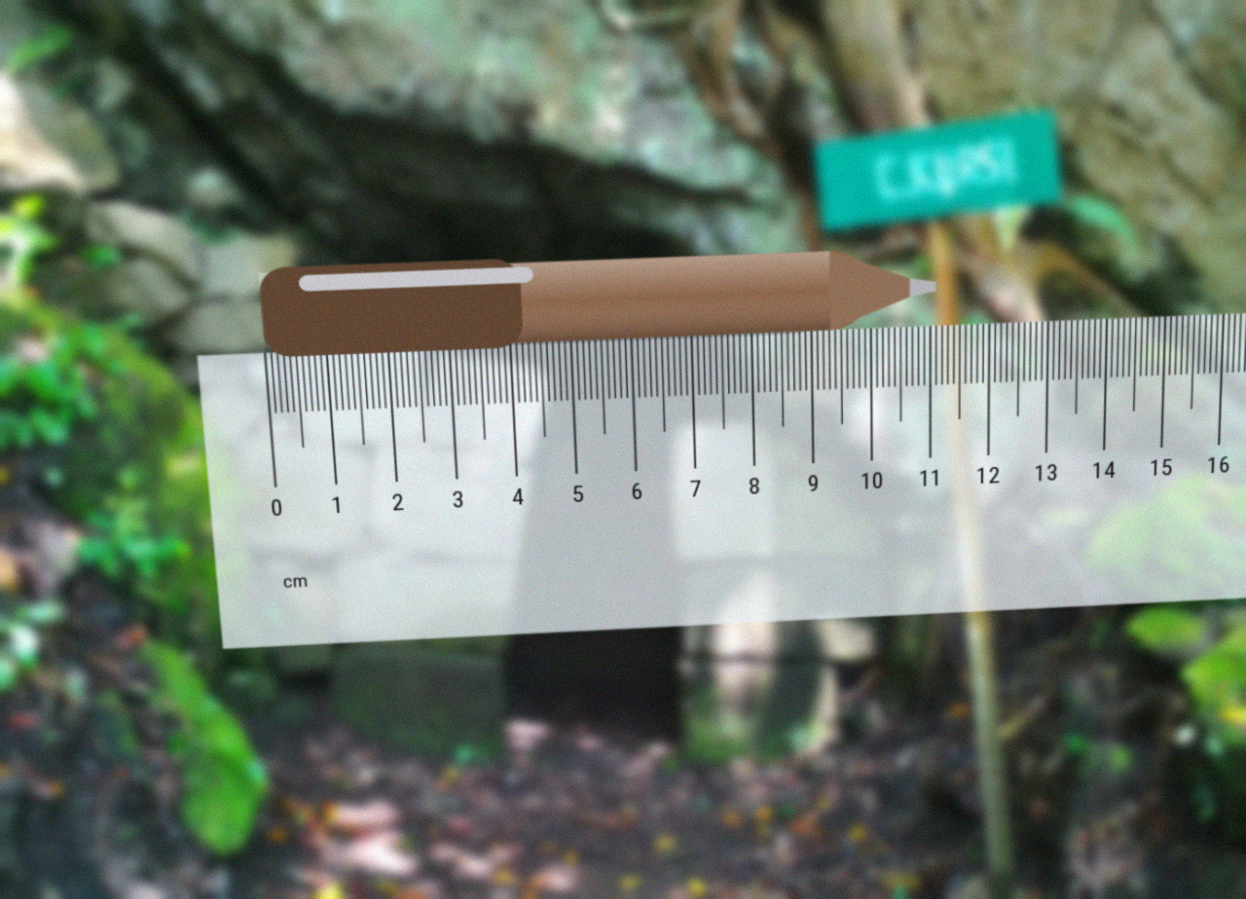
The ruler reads 11.1 cm
